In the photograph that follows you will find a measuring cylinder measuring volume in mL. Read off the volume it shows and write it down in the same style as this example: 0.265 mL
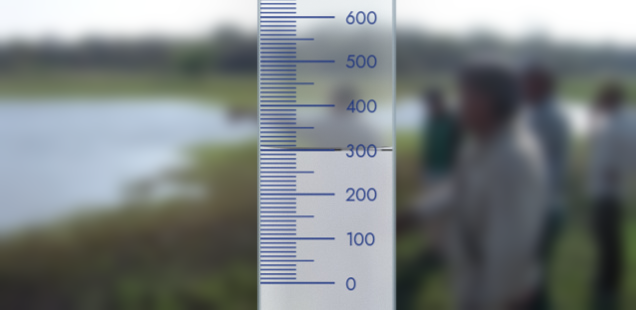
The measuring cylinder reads 300 mL
